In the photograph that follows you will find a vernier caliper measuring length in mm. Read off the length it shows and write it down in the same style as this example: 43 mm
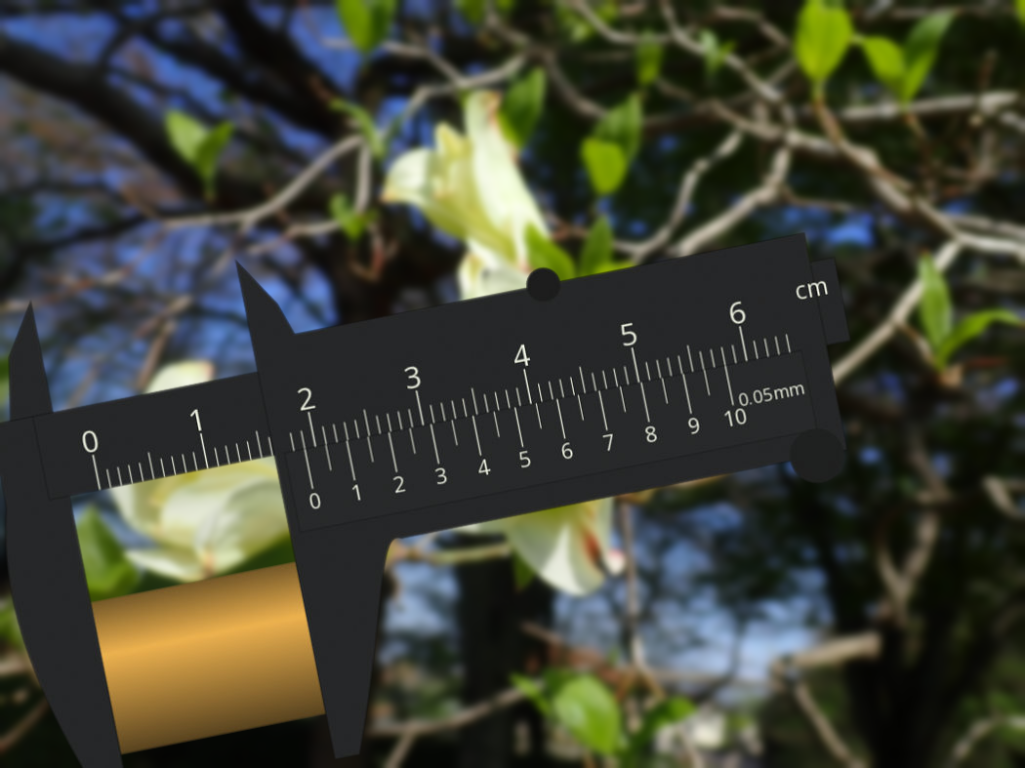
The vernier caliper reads 19.0 mm
